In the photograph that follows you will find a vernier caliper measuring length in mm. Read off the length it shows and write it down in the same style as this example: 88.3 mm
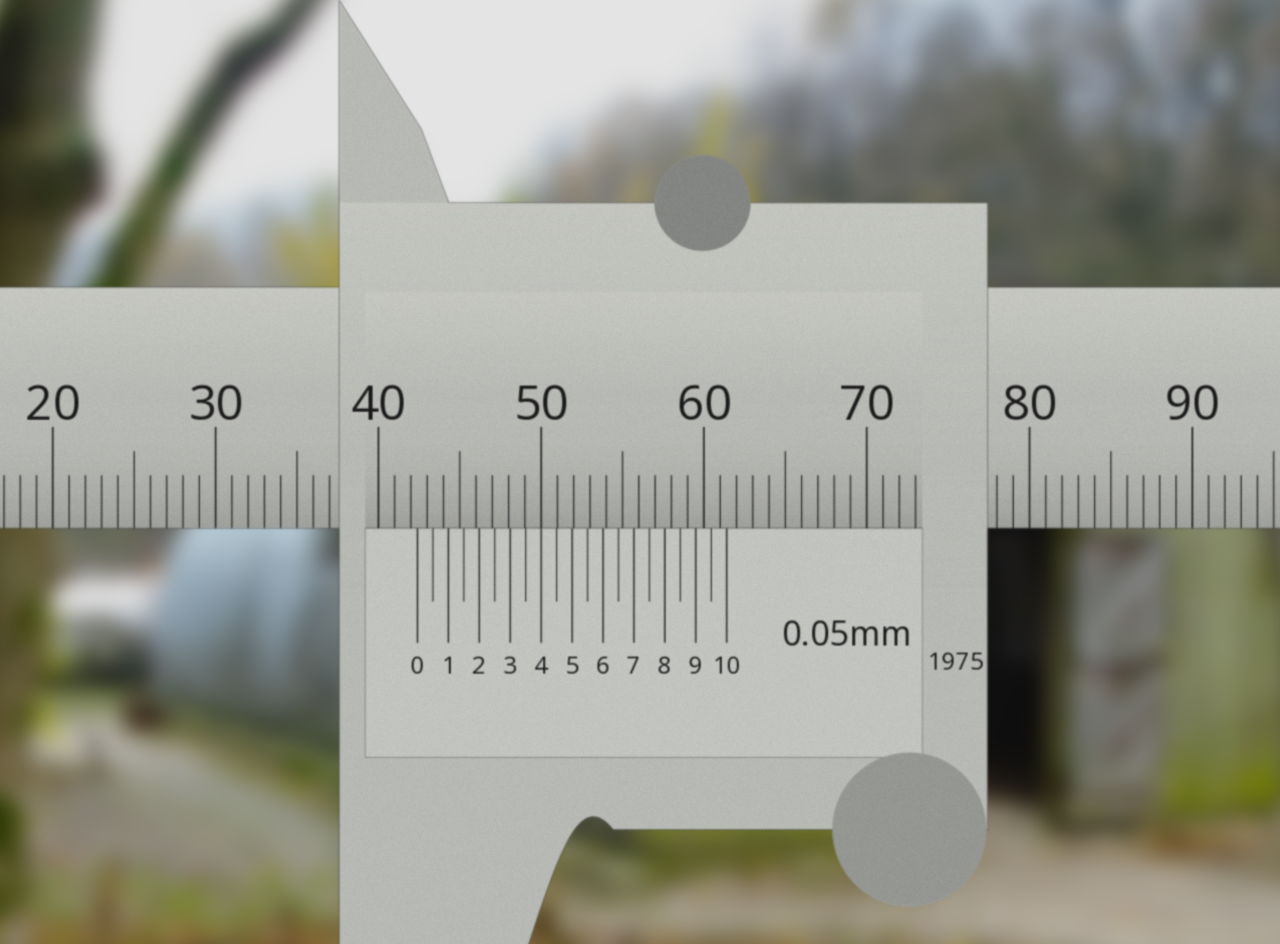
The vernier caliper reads 42.4 mm
